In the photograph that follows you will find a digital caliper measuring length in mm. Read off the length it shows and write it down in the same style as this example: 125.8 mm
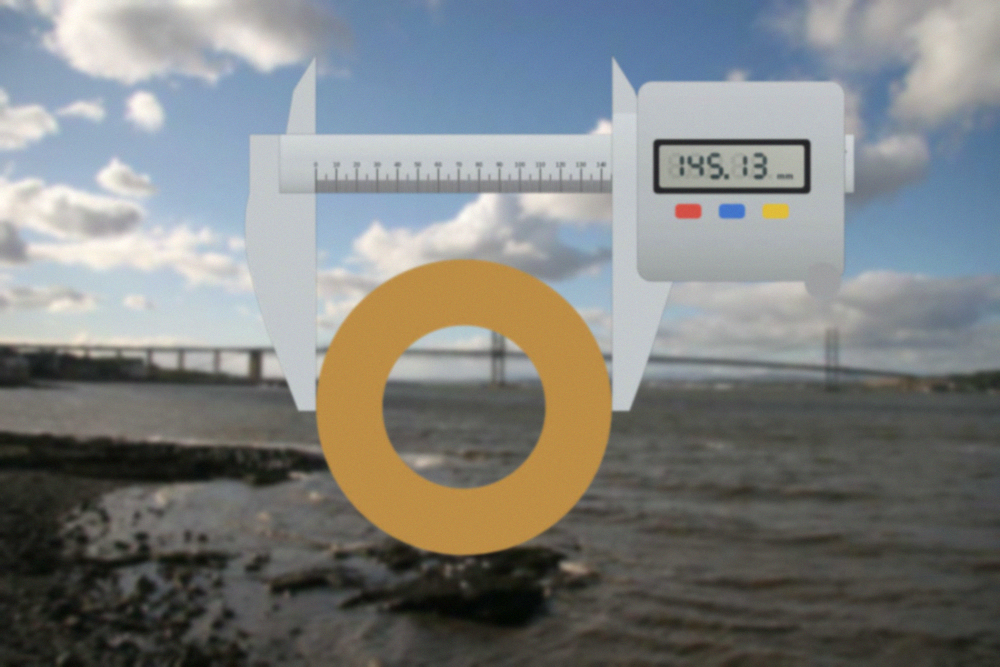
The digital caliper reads 145.13 mm
